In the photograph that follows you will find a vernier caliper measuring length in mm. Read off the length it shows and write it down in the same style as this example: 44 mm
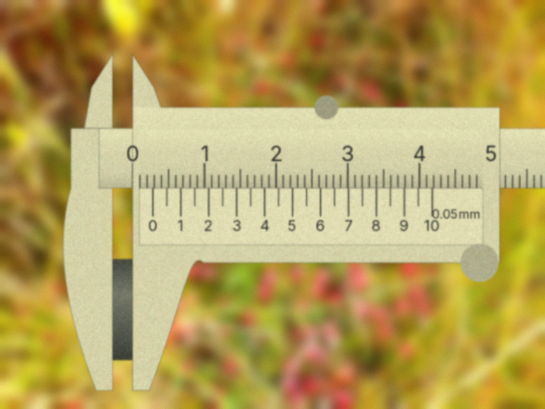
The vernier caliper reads 2.8 mm
